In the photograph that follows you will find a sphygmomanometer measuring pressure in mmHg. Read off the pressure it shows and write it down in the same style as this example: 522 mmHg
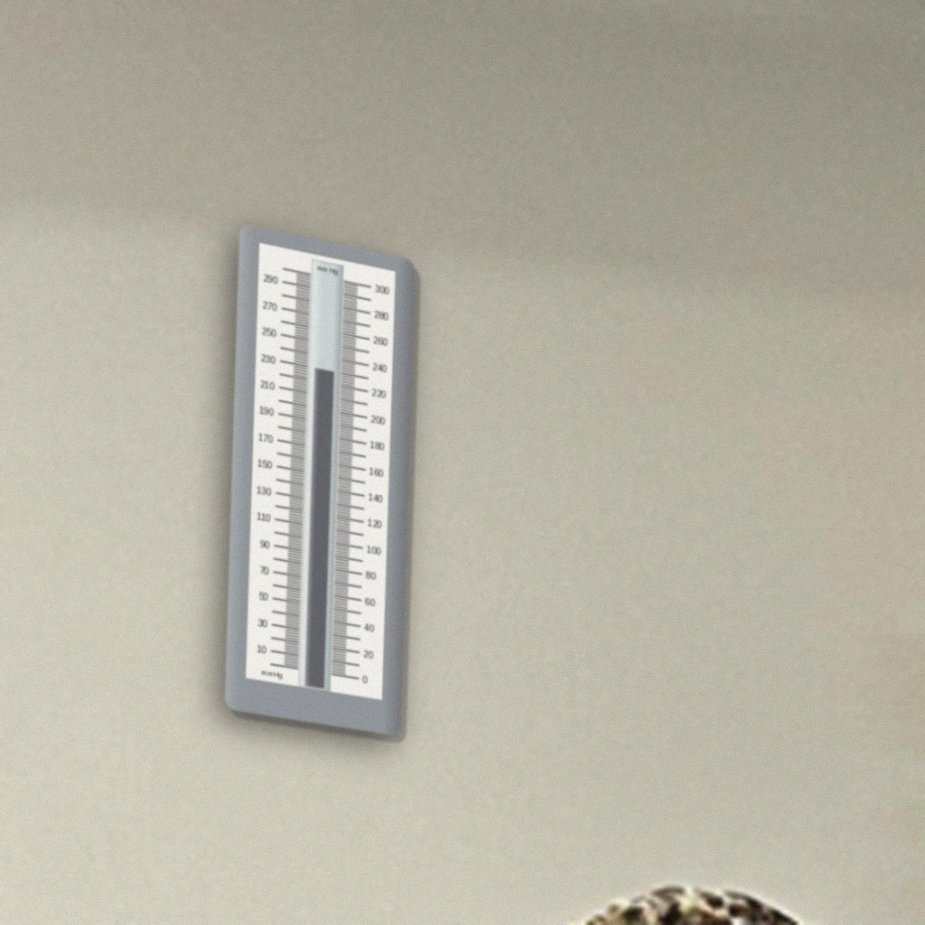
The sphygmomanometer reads 230 mmHg
